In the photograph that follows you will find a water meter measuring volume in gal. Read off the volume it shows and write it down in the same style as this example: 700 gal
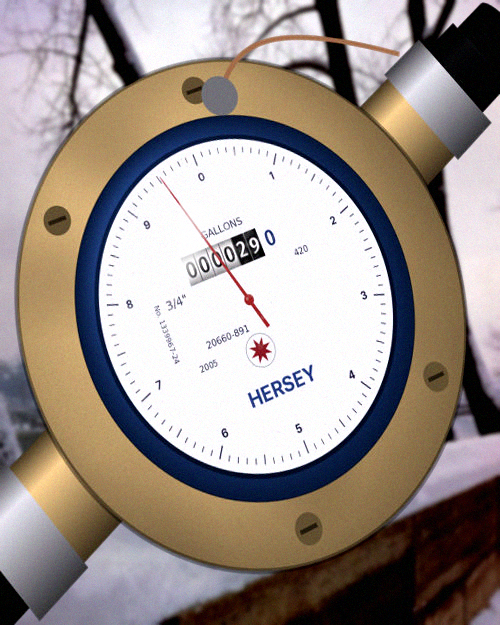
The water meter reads 289.5 gal
